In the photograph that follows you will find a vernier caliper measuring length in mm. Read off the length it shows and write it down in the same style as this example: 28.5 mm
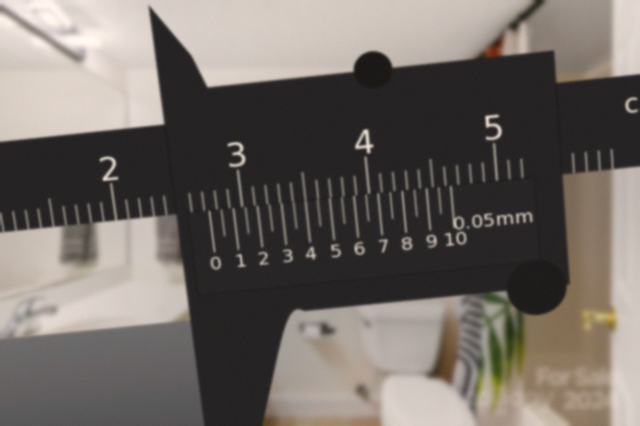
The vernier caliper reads 27.4 mm
